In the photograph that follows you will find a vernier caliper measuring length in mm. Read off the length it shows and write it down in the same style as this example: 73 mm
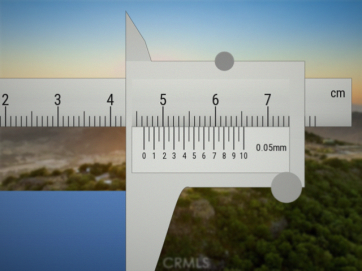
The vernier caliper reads 46.4 mm
